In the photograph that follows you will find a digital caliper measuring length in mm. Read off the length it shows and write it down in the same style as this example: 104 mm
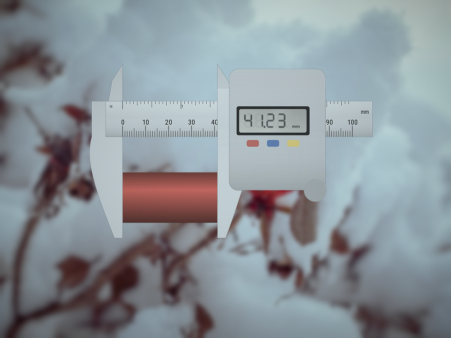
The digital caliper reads 41.23 mm
